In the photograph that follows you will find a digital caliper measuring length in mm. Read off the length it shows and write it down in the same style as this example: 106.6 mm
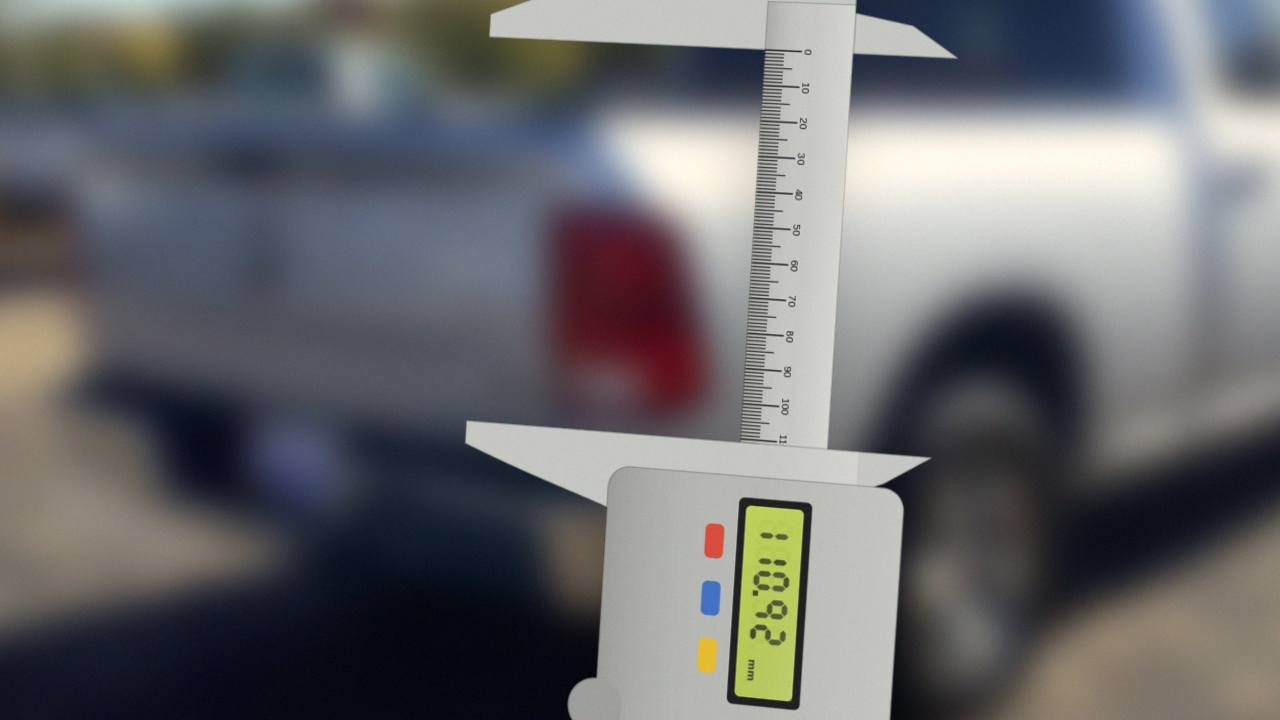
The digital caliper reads 110.92 mm
